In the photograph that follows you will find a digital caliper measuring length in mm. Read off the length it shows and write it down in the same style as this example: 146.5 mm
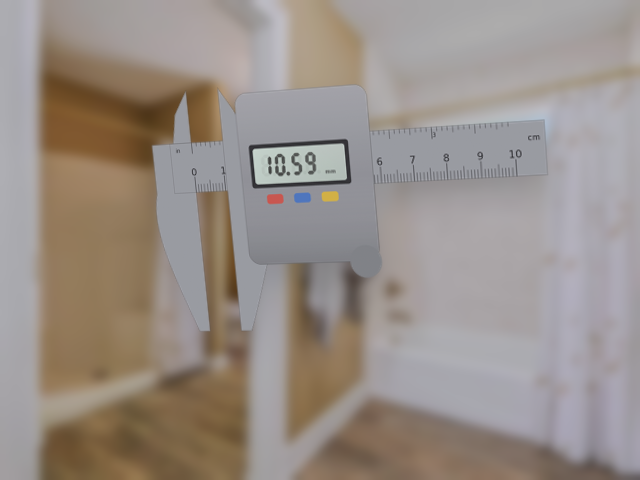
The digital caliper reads 10.59 mm
